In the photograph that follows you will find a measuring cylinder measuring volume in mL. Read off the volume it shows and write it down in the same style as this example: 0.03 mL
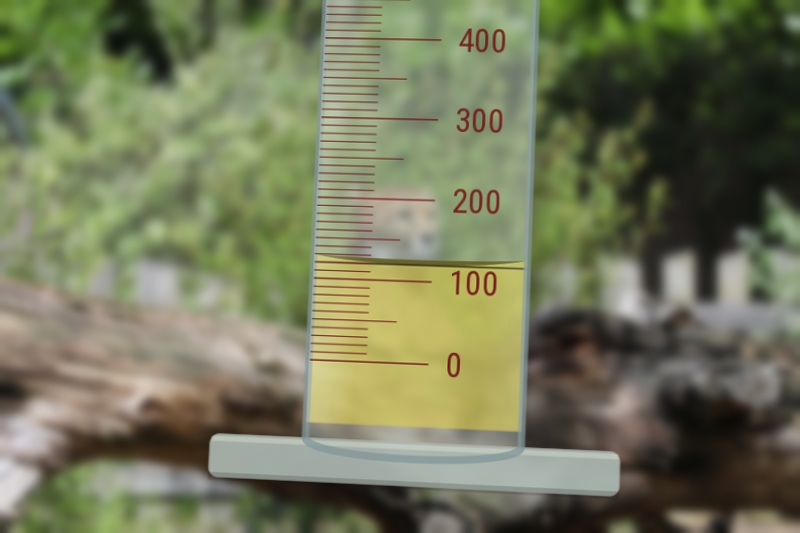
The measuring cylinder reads 120 mL
